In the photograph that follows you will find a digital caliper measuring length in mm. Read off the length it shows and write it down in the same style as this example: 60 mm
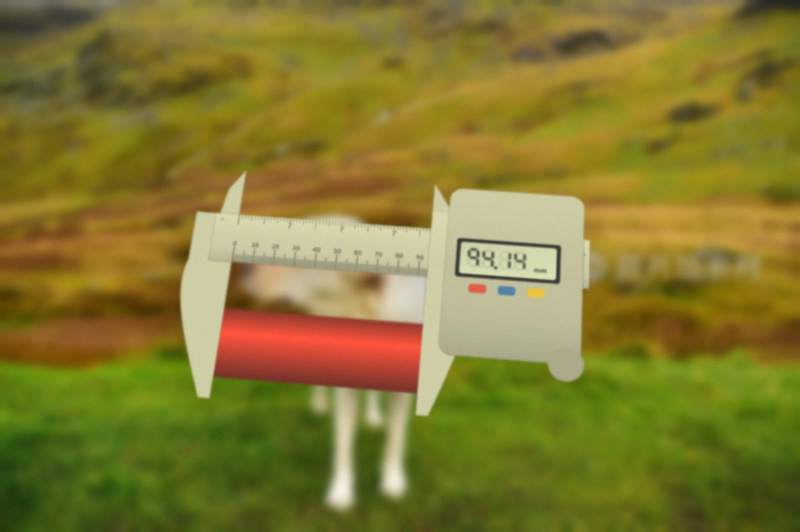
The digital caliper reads 94.14 mm
